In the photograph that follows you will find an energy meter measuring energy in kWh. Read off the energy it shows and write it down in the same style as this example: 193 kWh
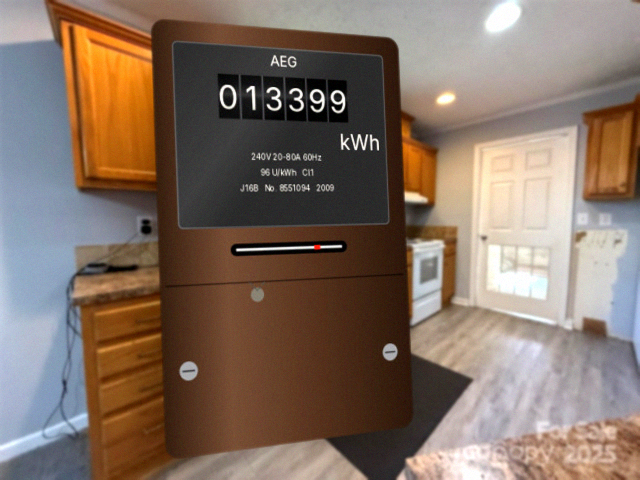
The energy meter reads 13399 kWh
